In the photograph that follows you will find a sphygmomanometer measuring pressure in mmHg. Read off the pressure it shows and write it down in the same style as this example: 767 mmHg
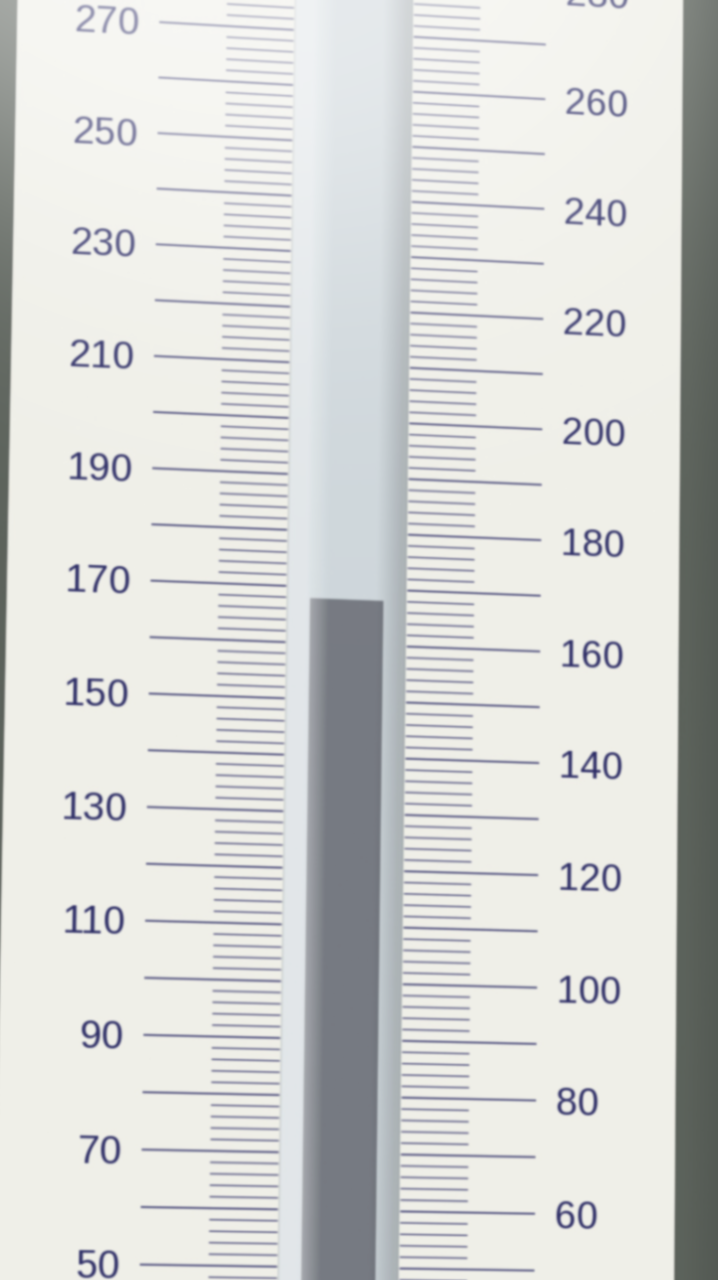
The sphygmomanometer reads 168 mmHg
